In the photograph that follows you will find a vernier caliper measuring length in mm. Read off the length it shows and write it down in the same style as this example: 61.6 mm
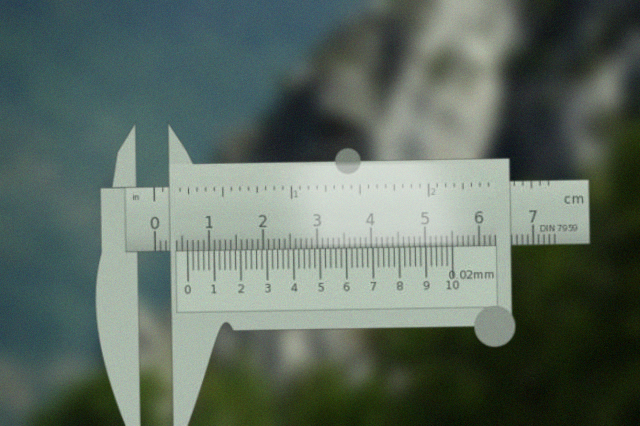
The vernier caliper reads 6.0 mm
